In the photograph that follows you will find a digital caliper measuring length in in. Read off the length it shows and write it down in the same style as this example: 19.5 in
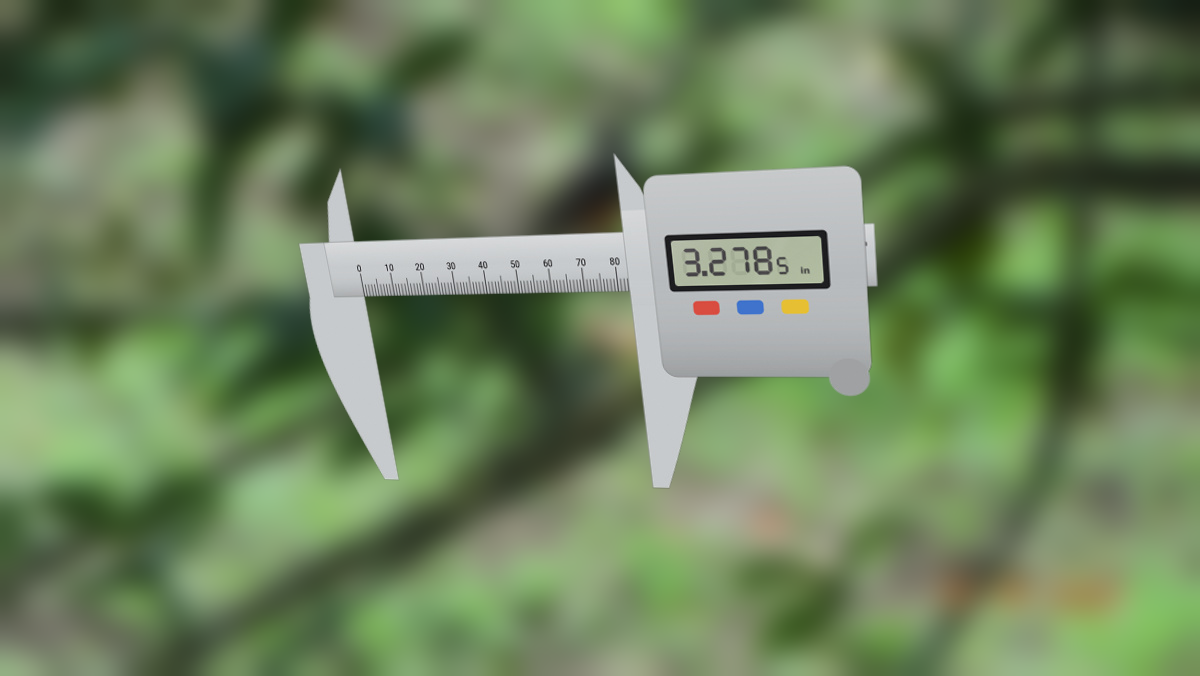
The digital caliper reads 3.2785 in
